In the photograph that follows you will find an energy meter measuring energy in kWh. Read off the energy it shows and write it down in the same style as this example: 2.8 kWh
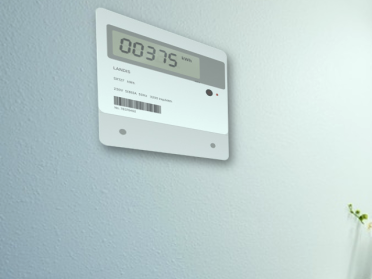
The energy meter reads 375 kWh
